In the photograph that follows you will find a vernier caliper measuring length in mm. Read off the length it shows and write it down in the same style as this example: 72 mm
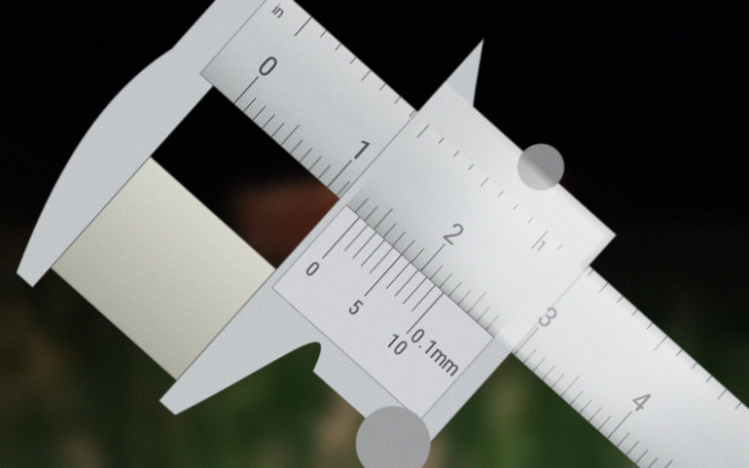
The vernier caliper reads 13.5 mm
